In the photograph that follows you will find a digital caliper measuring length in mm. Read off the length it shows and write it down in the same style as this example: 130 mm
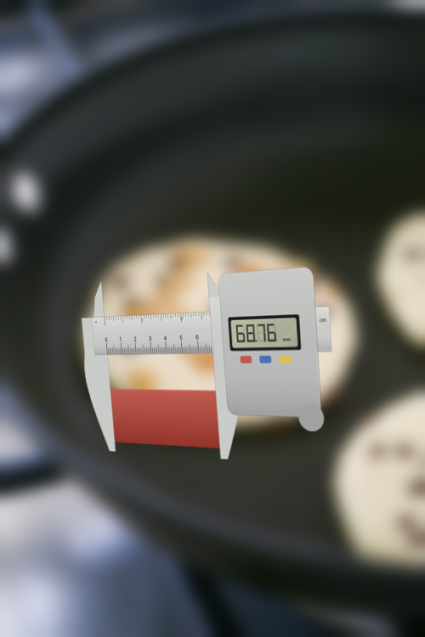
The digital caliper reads 68.76 mm
